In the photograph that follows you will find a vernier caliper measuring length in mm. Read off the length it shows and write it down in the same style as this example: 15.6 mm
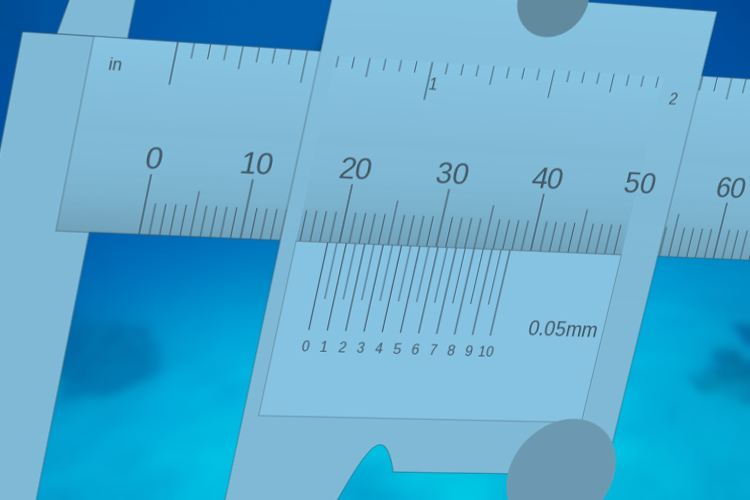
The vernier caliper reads 18.8 mm
